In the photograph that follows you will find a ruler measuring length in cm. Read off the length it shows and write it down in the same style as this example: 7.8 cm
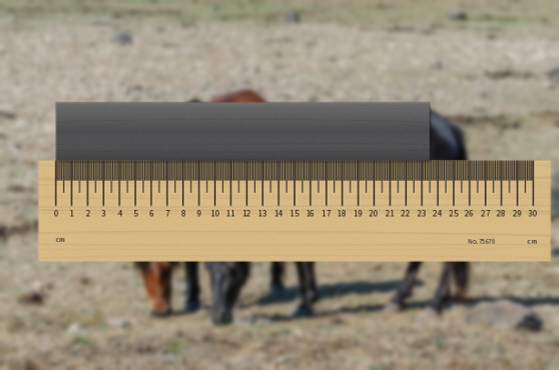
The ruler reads 23.5 cm
